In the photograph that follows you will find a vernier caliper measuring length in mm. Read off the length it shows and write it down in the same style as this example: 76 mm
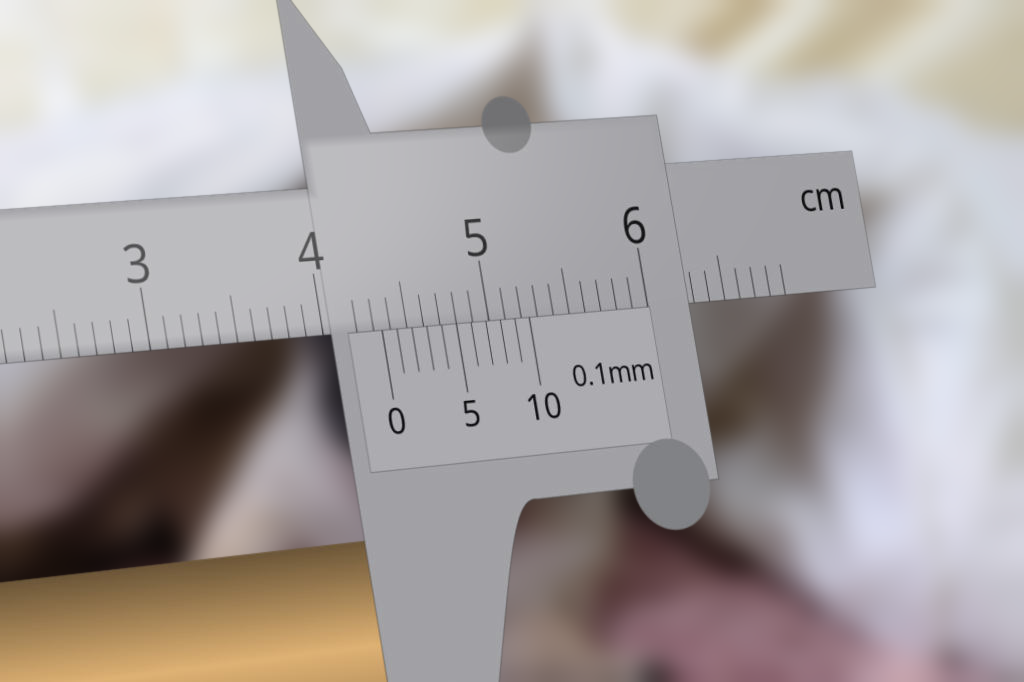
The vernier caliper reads 43.5 mm
